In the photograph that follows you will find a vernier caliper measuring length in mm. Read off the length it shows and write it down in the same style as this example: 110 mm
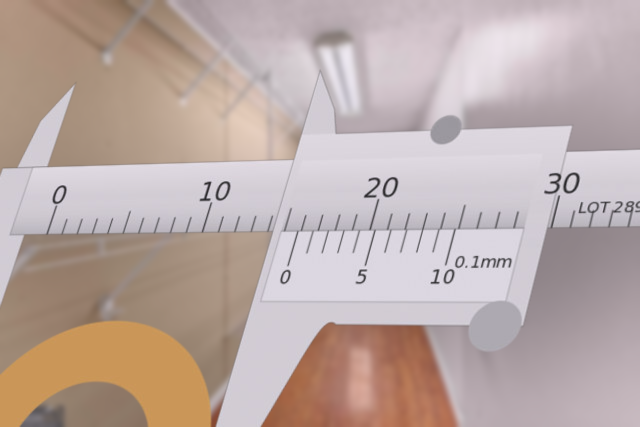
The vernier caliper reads 15.8 mm
